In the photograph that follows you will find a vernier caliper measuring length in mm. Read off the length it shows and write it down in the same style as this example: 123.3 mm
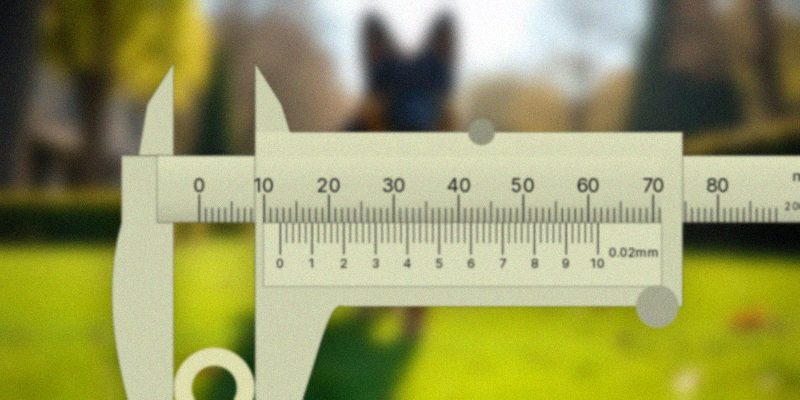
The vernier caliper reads 12.5 mm
